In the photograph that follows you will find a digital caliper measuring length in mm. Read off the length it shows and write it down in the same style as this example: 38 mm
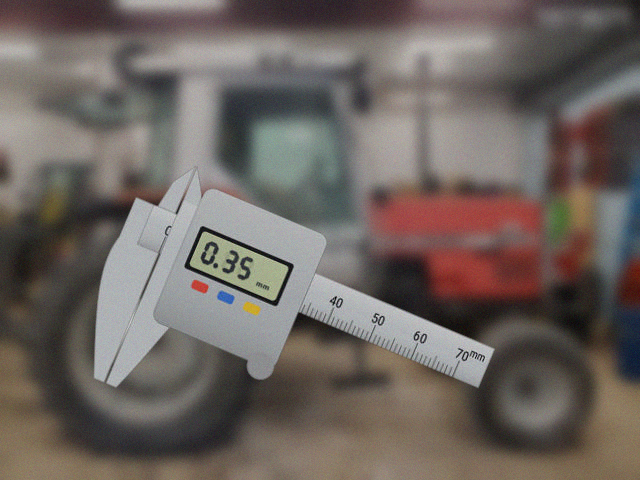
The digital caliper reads 0.35 mm
